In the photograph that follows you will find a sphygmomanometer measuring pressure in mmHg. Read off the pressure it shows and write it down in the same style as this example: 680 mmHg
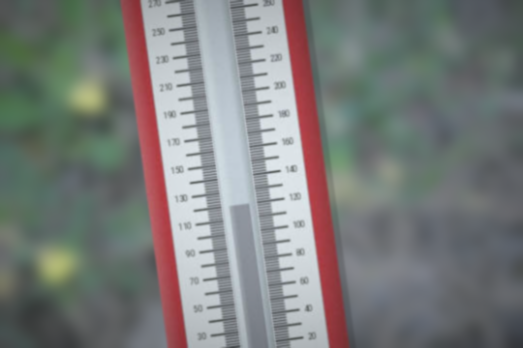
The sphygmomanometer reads 120 mmHg
